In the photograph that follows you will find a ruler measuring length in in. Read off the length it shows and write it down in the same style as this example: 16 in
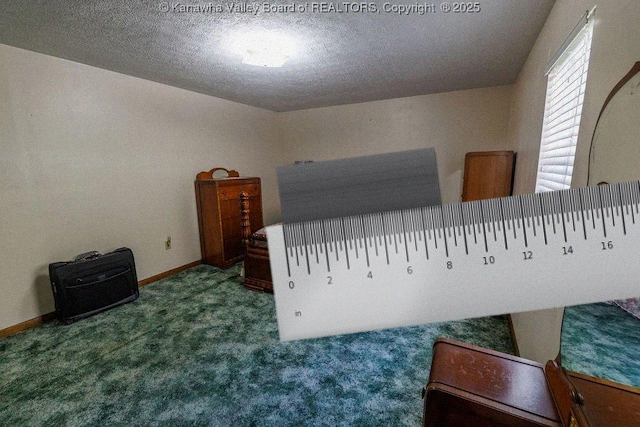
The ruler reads 8 in
